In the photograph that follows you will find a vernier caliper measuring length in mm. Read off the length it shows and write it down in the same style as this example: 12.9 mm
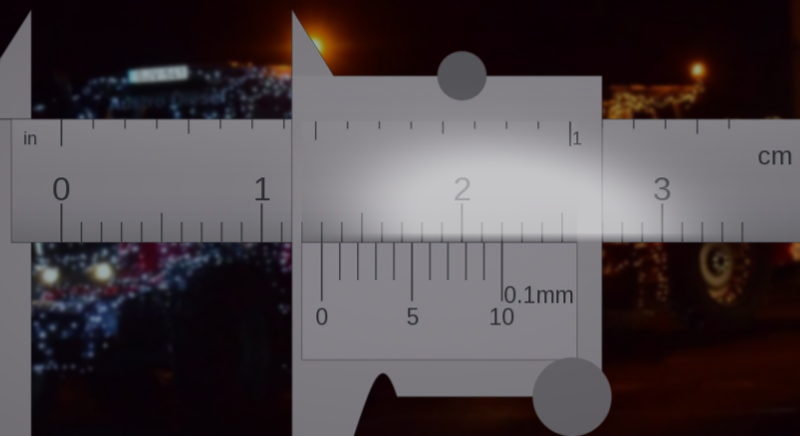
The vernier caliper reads 13.0 mm
